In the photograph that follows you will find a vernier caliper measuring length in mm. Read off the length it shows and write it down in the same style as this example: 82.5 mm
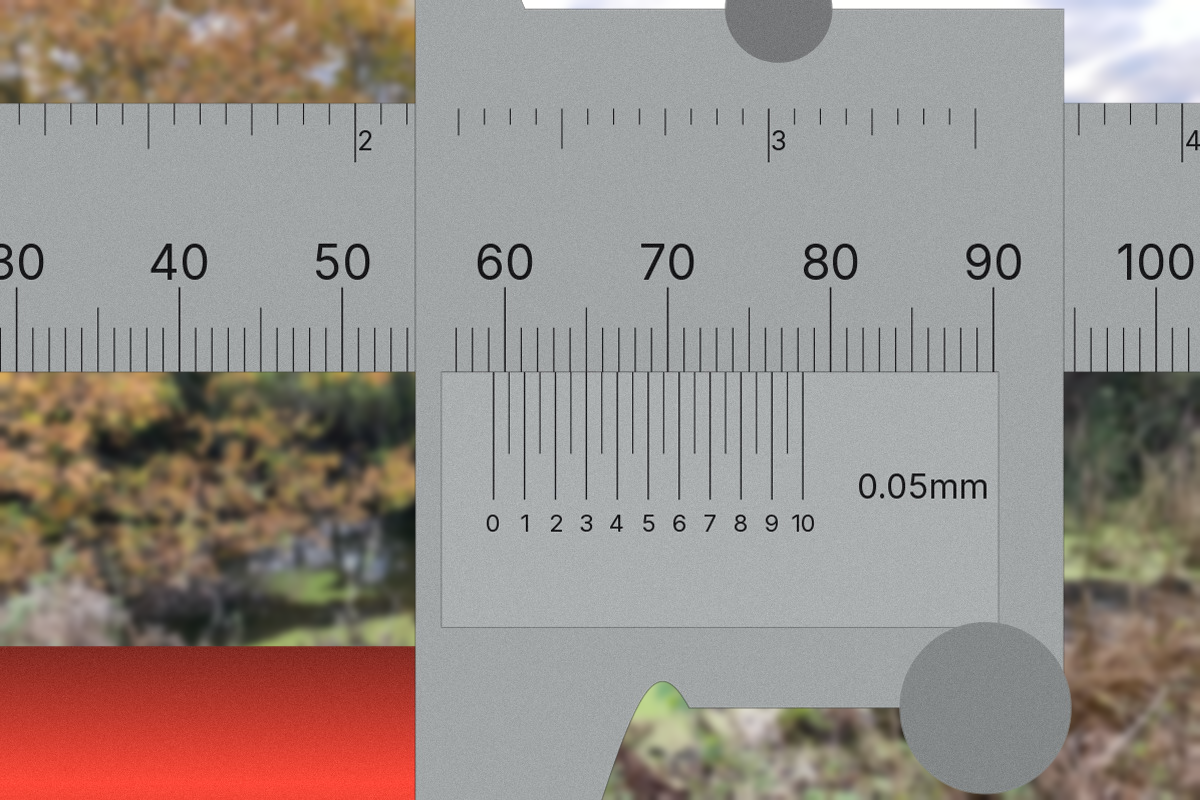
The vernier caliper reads 59.3 mm
